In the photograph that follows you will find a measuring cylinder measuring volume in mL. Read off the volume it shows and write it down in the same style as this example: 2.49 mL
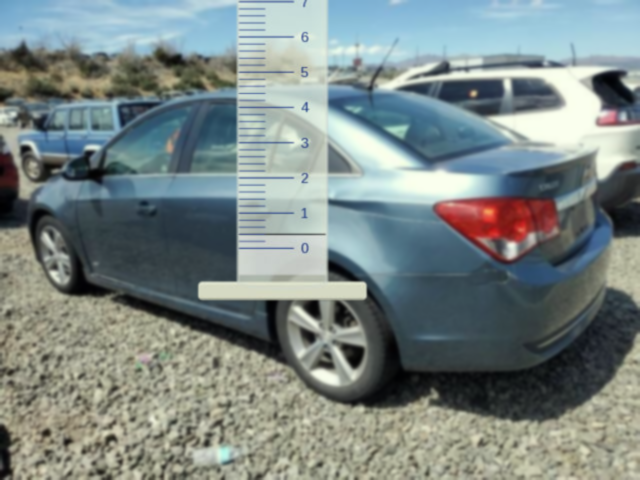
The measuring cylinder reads 0.4 mL
